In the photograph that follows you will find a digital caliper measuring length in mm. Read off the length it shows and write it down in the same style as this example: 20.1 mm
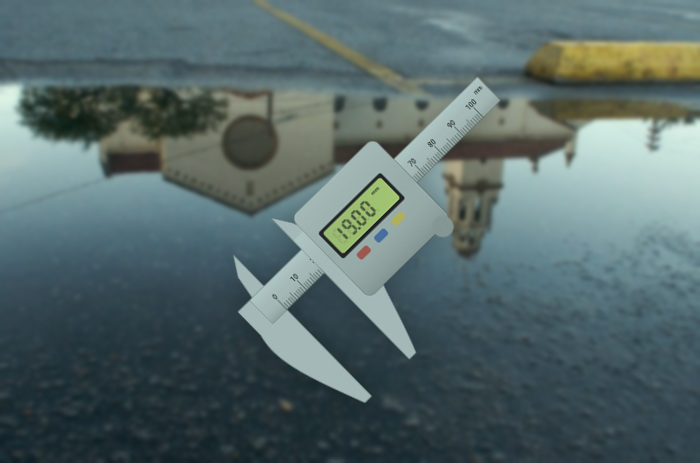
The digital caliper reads 19.00 mm
